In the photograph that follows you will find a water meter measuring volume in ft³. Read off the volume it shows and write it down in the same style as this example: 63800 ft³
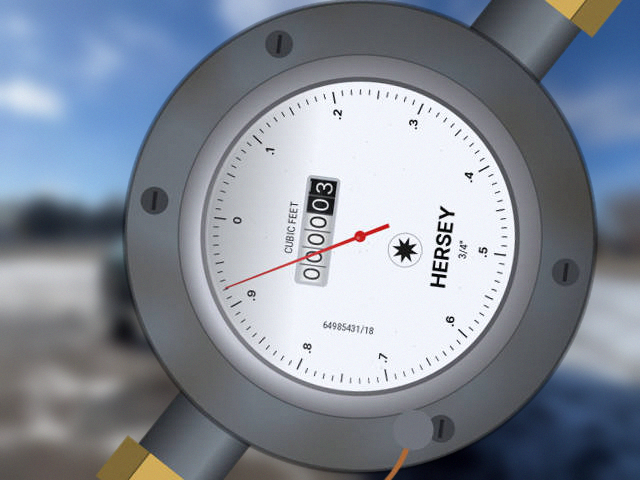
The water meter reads 2.92 ft³
